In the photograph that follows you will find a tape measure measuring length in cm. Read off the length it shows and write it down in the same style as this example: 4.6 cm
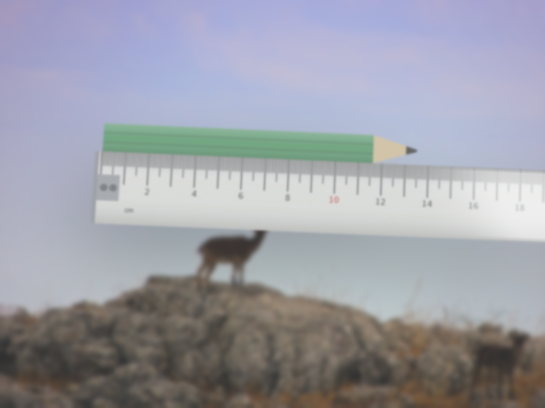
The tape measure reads 13.5 cm
